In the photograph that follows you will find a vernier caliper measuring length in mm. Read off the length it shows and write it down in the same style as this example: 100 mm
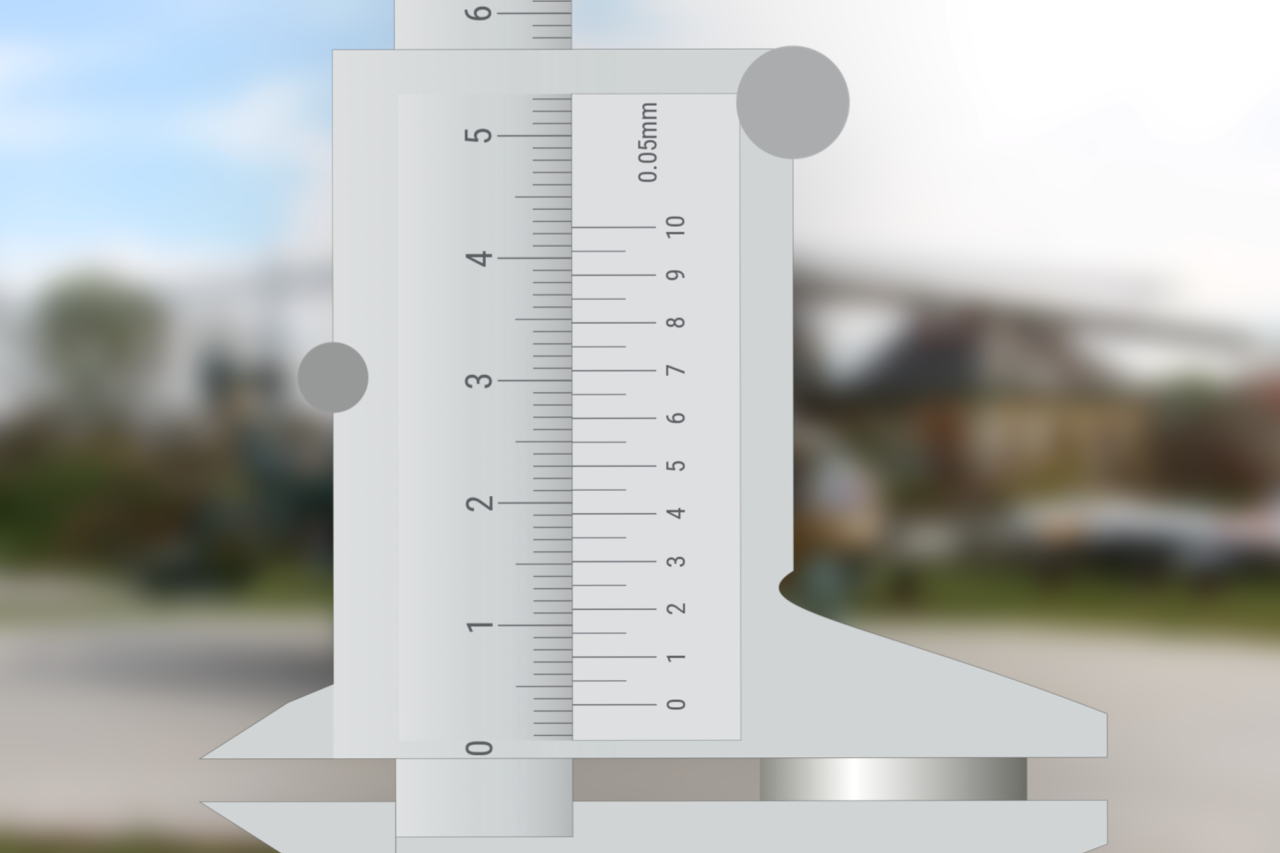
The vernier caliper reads 3.5 mm
